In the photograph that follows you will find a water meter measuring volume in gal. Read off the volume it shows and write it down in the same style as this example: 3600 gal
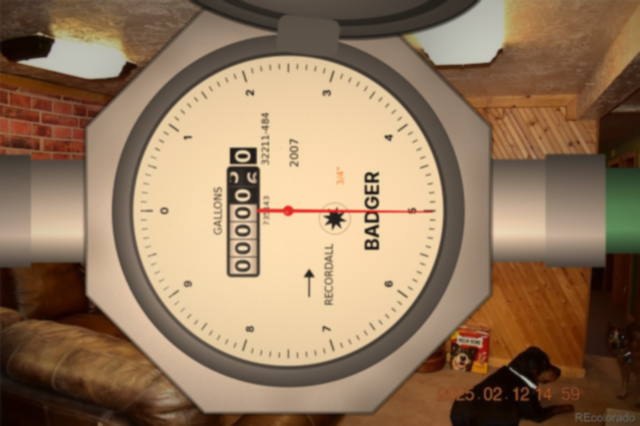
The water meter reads 55.0 gal
